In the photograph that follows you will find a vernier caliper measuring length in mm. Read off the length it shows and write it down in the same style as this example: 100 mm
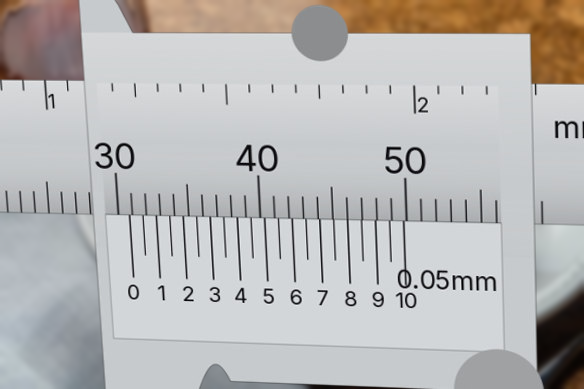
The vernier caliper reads 30.8 mm
